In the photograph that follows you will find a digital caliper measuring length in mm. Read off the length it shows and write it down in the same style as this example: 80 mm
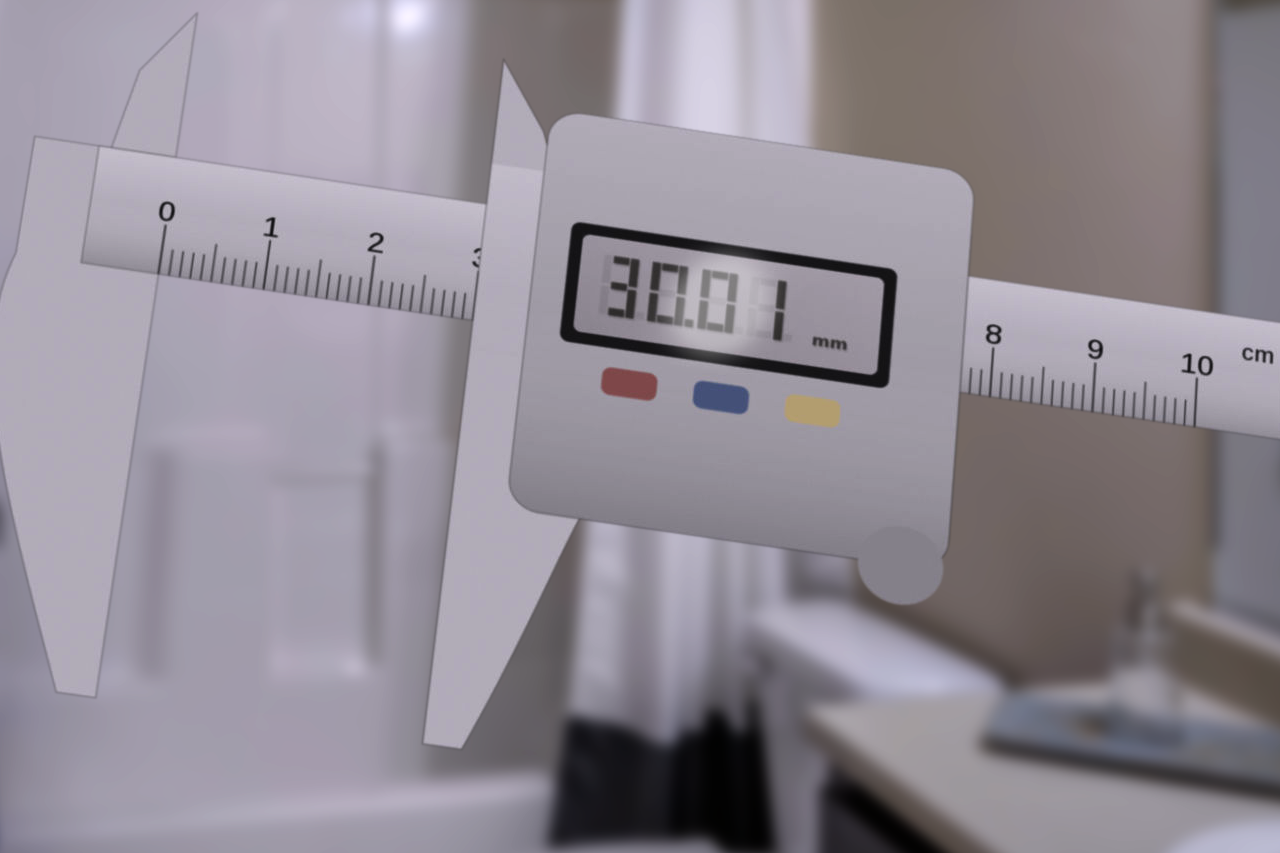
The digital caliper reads 30.01 mm
